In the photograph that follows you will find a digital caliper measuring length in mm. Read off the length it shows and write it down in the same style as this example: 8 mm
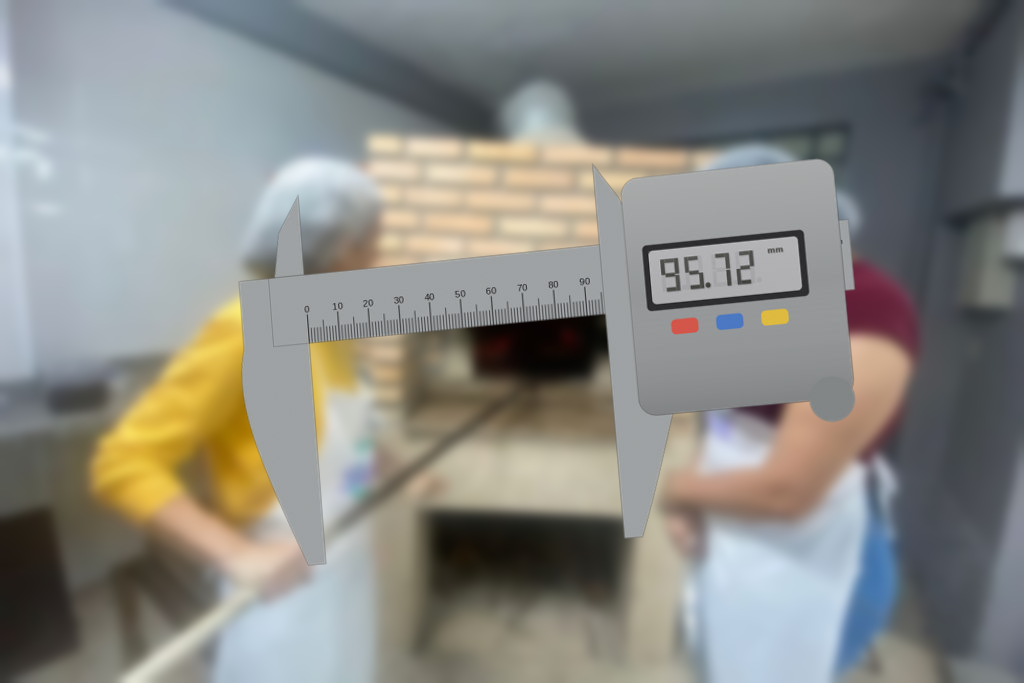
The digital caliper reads 95.72 mm
